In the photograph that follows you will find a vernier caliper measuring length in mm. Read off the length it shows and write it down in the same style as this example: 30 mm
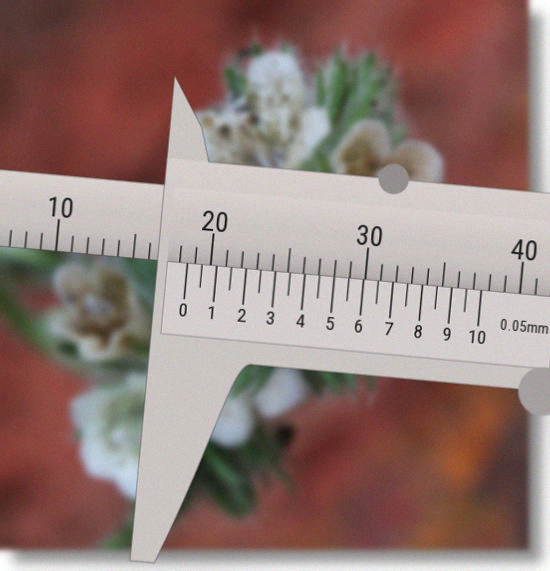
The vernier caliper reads 18.5 mm
